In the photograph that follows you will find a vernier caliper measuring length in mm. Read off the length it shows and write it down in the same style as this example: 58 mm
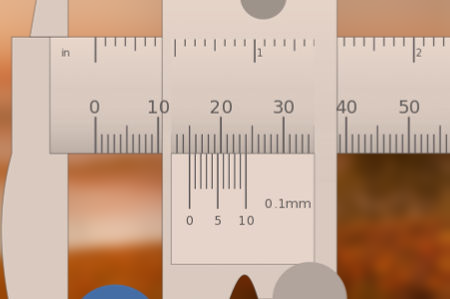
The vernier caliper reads 15.0 mm
